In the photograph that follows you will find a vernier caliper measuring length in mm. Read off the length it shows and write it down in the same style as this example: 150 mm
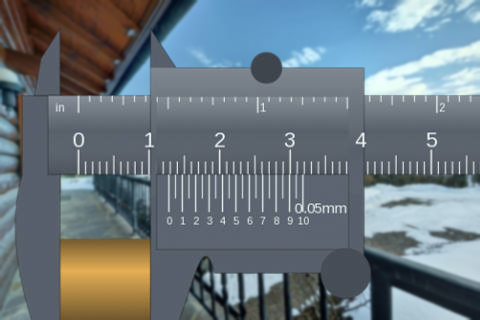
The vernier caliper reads 12.8 mm
